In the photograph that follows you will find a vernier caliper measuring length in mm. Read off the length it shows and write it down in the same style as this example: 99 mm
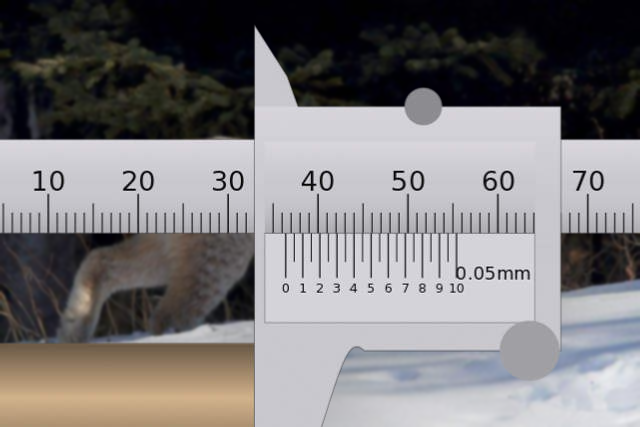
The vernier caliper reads 36.4 mm
